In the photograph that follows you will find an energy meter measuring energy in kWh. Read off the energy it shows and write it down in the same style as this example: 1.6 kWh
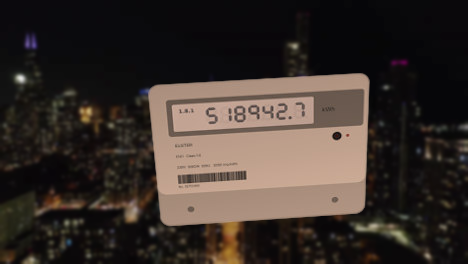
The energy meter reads 518942.7 kWh
